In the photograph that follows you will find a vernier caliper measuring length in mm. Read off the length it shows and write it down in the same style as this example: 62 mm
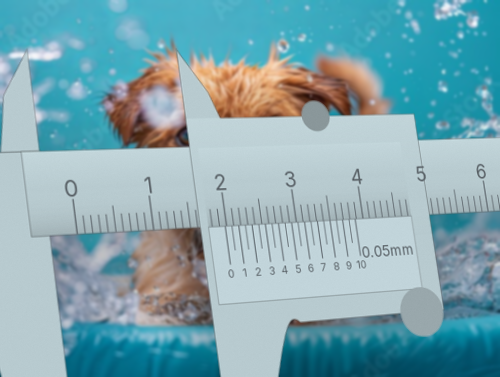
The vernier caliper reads 19.8 mm
